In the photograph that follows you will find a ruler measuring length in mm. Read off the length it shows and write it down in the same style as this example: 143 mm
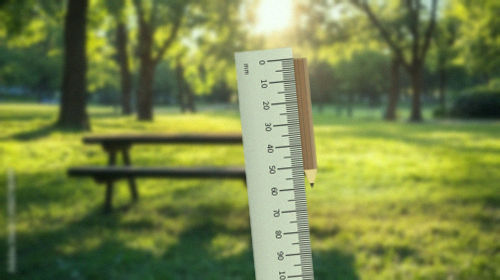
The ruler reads 60 mm
